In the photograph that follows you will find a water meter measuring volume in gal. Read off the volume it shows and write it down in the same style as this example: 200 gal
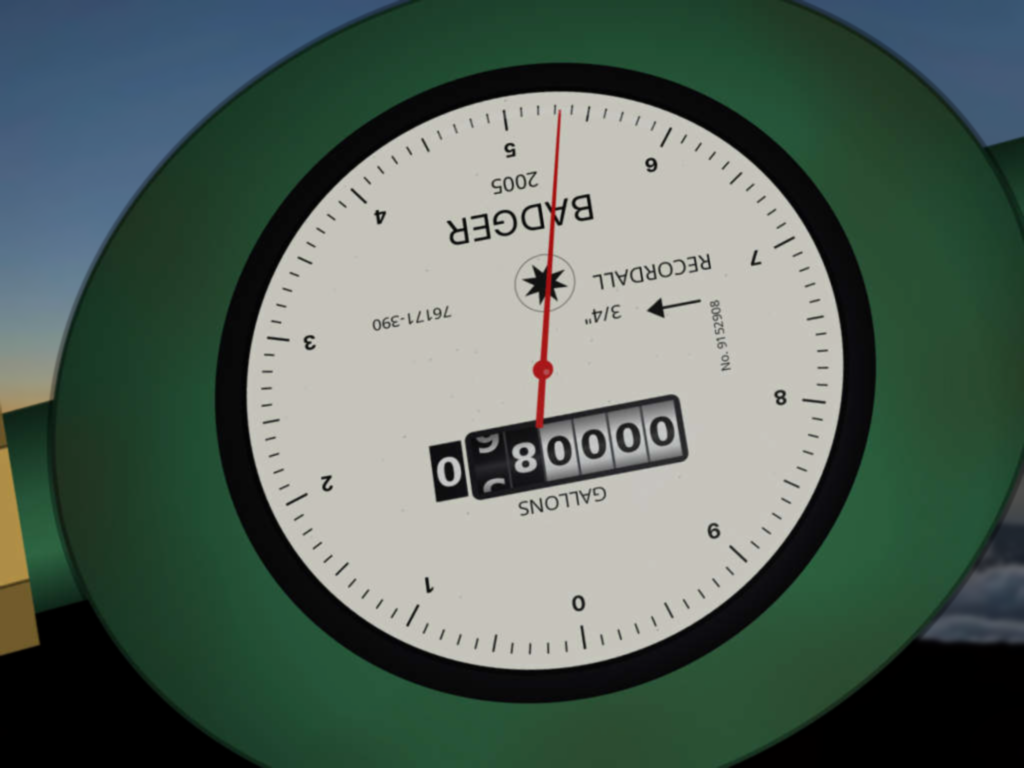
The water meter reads 855.3 gal
